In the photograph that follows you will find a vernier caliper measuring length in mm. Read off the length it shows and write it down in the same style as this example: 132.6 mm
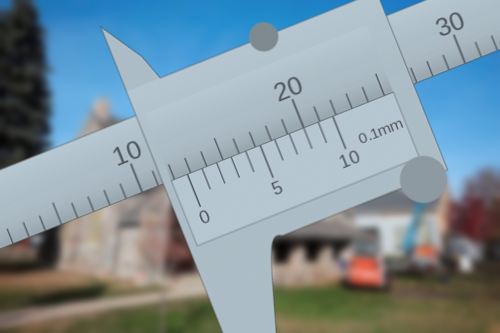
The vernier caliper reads 12.8 mm
